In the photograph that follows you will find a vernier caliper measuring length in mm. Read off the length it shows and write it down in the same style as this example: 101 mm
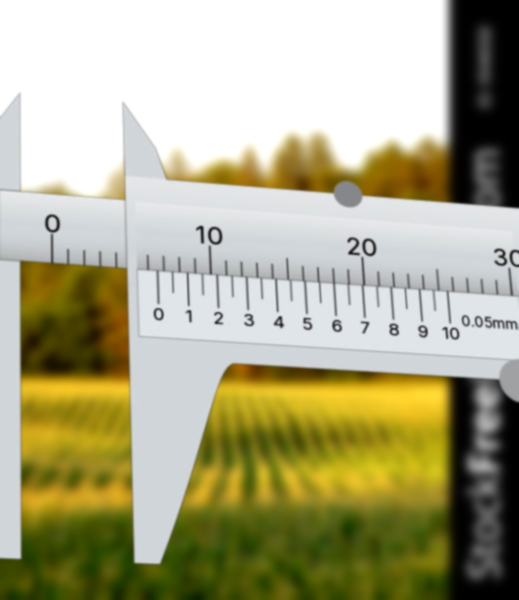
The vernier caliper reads 6.6 mm
